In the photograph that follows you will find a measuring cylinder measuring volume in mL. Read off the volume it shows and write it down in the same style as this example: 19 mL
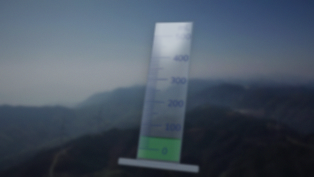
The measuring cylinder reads 50 mL
